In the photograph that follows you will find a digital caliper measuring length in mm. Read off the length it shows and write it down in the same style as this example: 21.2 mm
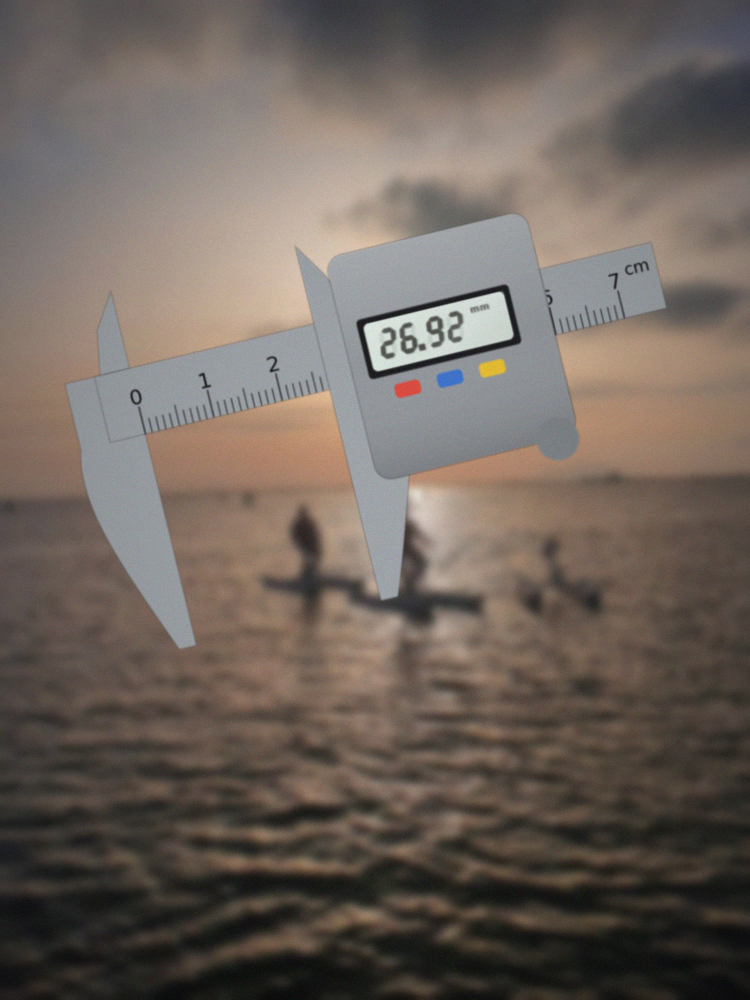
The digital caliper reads 26.92 mm
